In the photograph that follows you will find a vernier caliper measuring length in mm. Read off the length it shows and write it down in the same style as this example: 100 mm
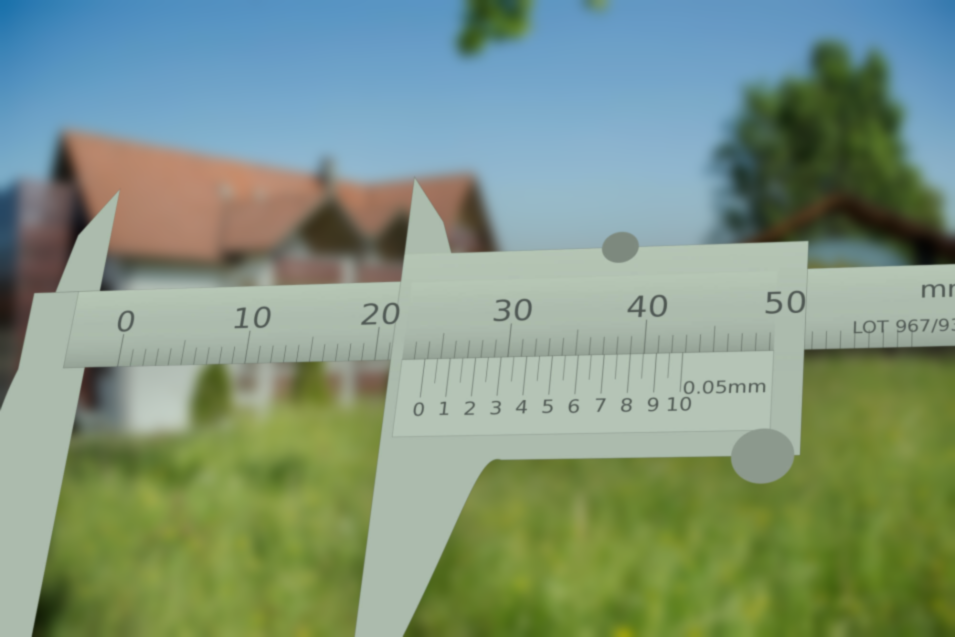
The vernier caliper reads 23.8 mm
